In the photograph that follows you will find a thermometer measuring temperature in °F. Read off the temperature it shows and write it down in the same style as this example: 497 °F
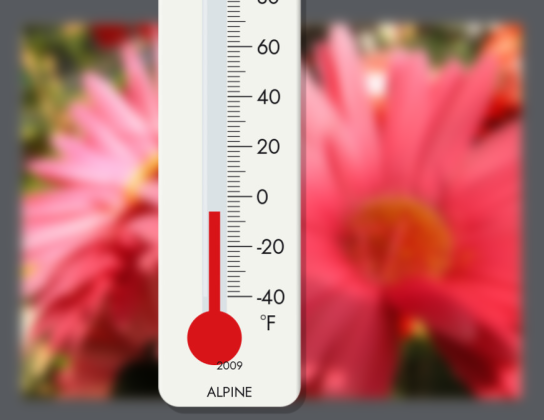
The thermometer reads -6 °F
